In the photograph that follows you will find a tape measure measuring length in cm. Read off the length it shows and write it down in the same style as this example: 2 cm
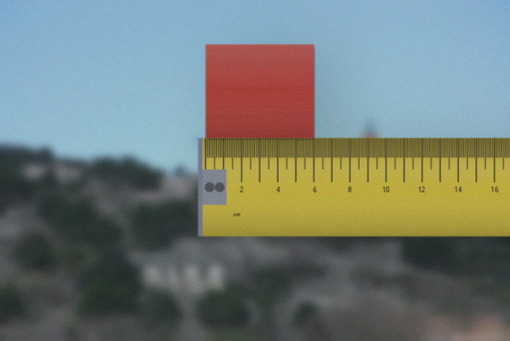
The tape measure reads 6 cm
